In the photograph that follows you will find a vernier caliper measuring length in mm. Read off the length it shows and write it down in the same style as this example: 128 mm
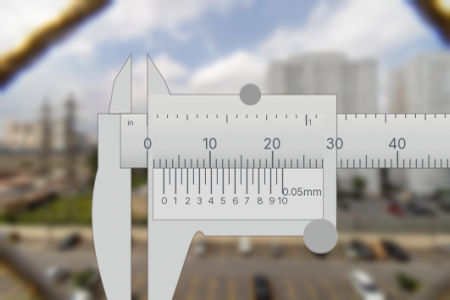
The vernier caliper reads 2.6 mm
